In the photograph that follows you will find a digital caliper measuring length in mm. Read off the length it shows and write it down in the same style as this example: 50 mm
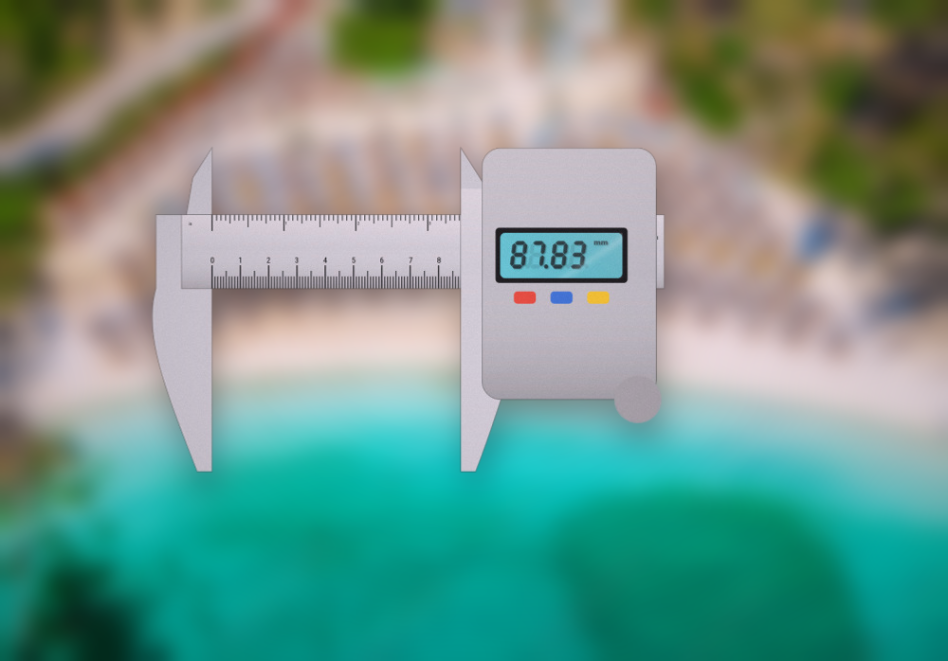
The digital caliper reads 87.83 mm
